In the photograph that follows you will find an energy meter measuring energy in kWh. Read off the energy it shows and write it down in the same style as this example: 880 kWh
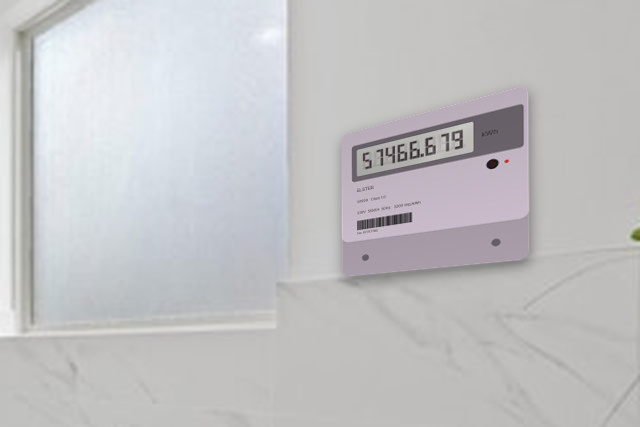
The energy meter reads 57466.679 kWh
